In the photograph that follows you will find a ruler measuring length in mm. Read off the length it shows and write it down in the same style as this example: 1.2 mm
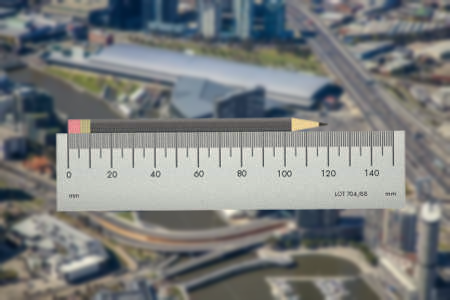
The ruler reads 120 mm
